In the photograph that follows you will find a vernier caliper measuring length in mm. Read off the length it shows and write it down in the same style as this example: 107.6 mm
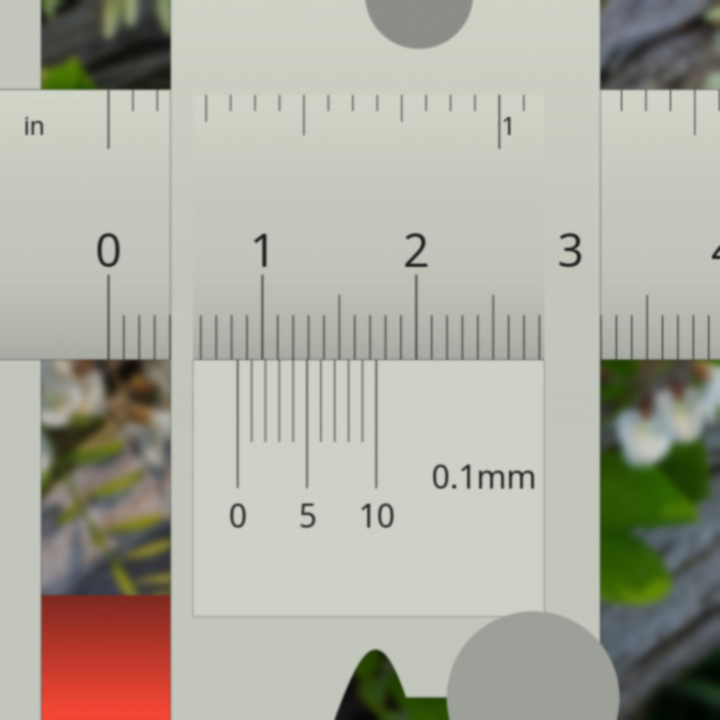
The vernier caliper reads 8.4 mm
